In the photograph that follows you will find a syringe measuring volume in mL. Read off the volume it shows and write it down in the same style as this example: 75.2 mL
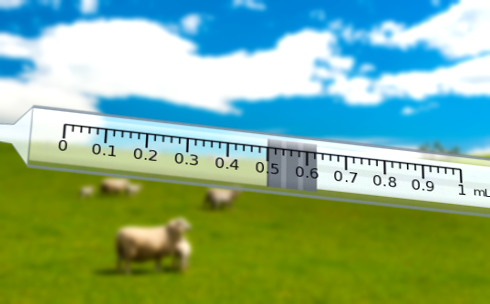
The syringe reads 0.5 mL
